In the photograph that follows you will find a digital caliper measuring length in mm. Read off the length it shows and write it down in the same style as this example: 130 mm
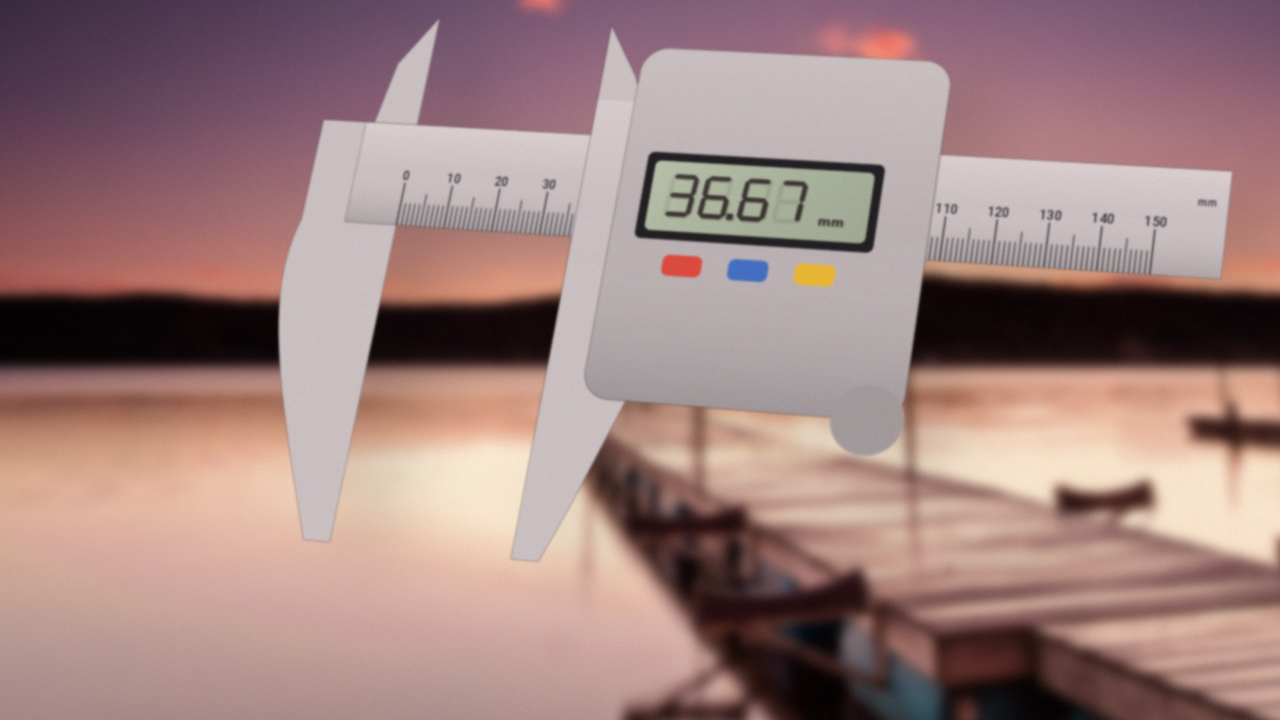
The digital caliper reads 36.67 mm
